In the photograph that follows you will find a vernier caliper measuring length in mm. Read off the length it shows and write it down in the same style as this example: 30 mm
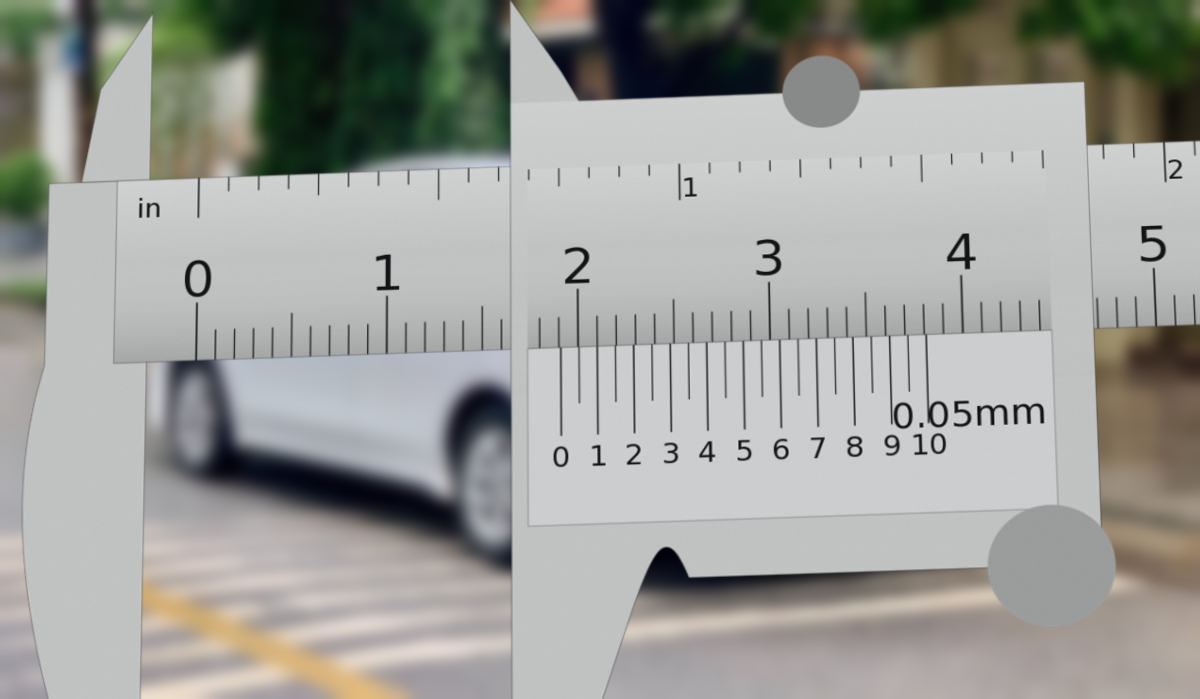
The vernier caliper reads 19.1 mm
